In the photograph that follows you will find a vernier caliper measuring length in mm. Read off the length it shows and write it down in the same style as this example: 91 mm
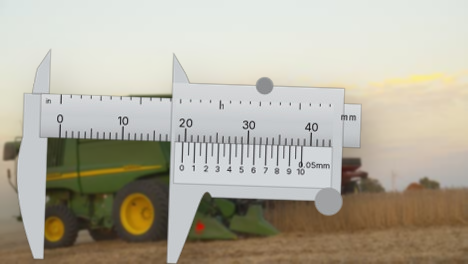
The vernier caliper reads 19.6 mm
